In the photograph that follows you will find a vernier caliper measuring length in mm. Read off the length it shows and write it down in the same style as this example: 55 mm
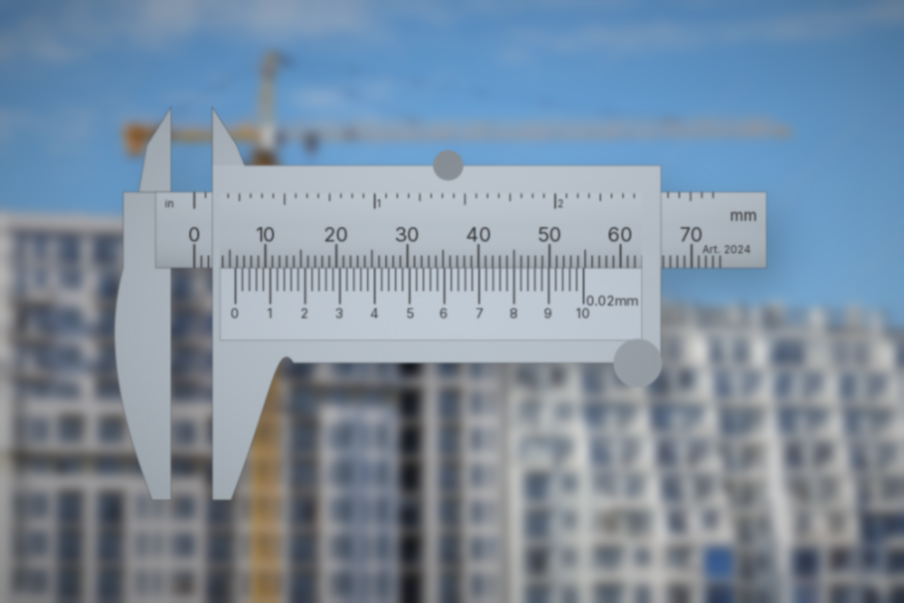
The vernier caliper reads 5.8 mm
